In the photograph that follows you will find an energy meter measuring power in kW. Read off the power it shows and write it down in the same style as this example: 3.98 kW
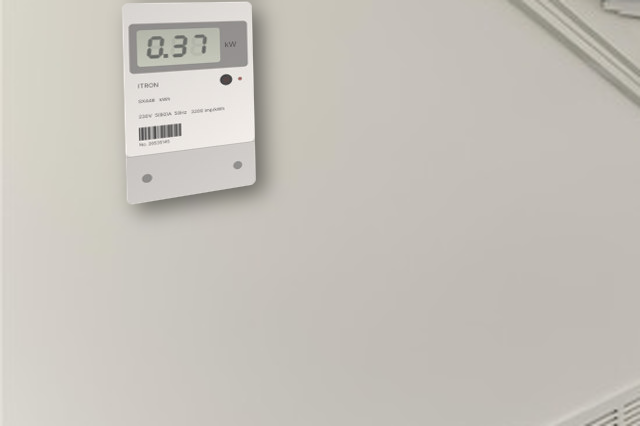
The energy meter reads 0.37 kW
